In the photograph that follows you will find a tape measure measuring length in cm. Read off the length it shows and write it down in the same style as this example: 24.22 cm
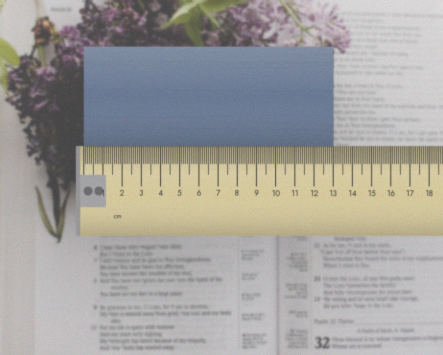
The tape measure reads 13 cm
